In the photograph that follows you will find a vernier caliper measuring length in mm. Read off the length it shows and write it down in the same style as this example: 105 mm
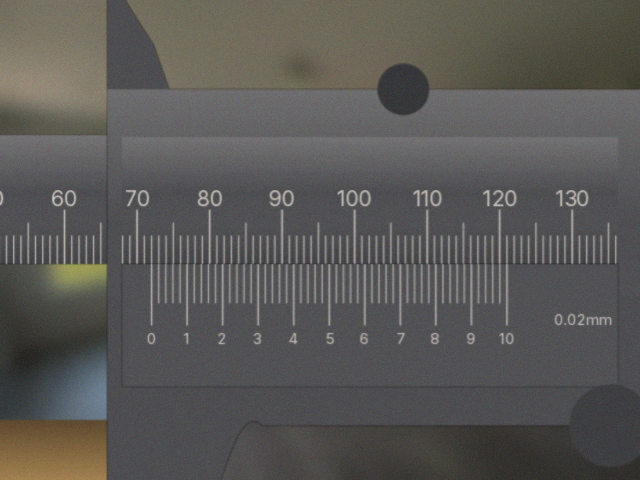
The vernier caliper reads 72.0 mm
